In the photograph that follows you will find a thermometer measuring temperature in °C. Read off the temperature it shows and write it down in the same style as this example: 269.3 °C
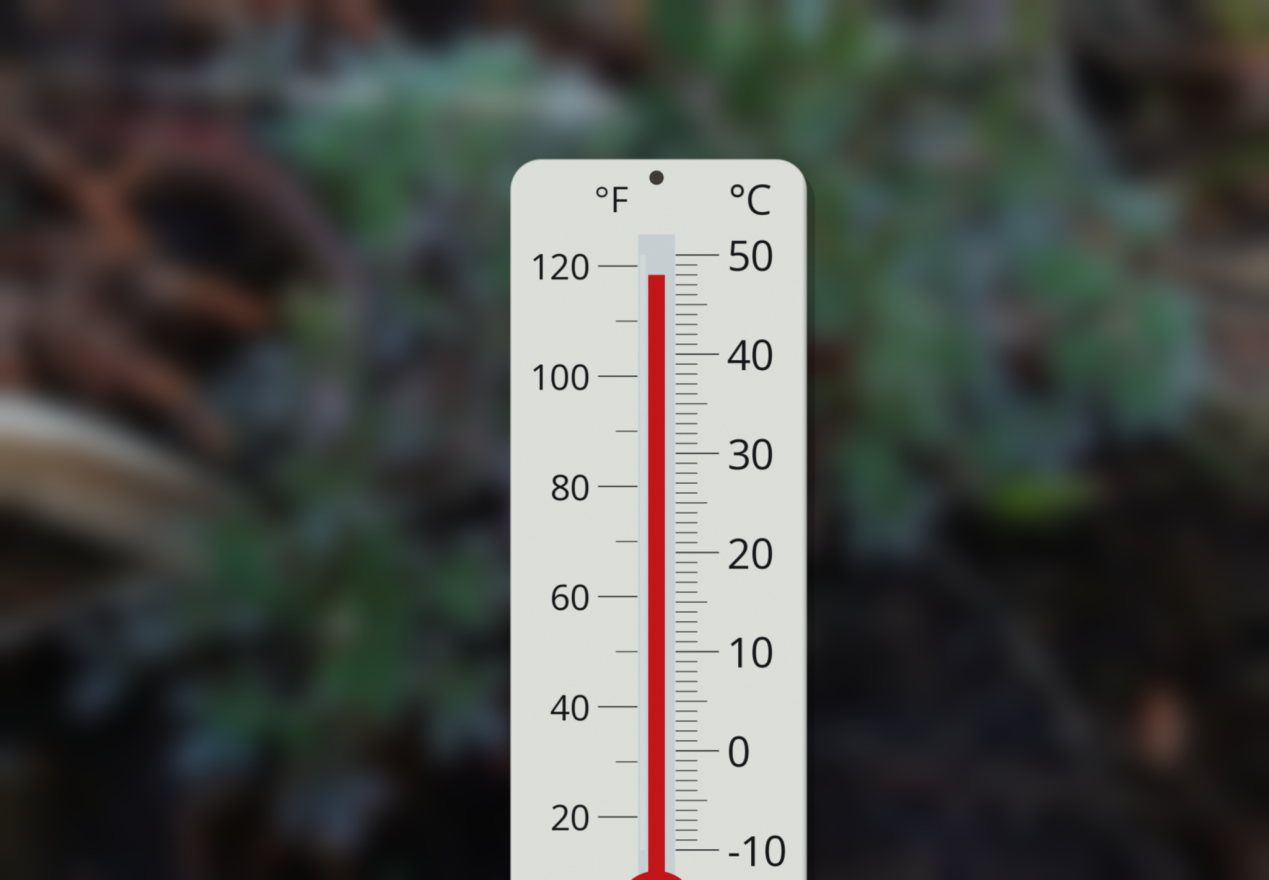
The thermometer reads 48 °C
